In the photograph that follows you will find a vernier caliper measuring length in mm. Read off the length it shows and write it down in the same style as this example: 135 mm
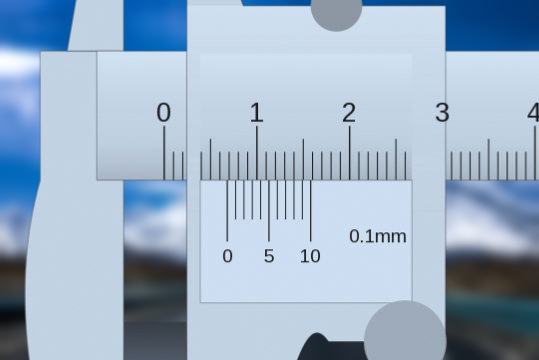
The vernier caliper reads 6.8 mm
